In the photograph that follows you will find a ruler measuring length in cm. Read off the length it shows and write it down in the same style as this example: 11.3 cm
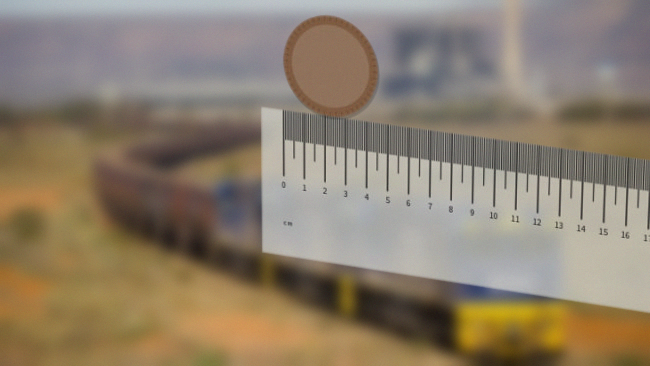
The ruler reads 4.5 cm
